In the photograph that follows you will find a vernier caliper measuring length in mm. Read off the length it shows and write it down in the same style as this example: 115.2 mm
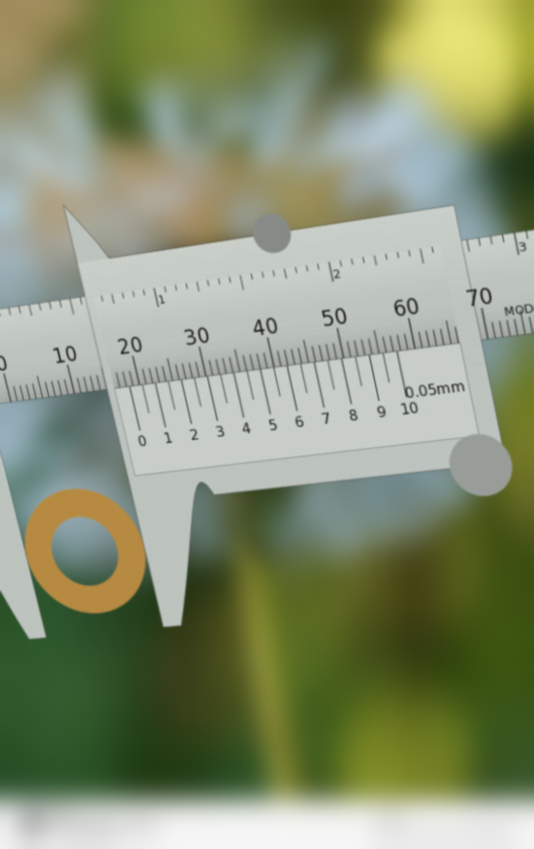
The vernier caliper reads 18.5 mm
